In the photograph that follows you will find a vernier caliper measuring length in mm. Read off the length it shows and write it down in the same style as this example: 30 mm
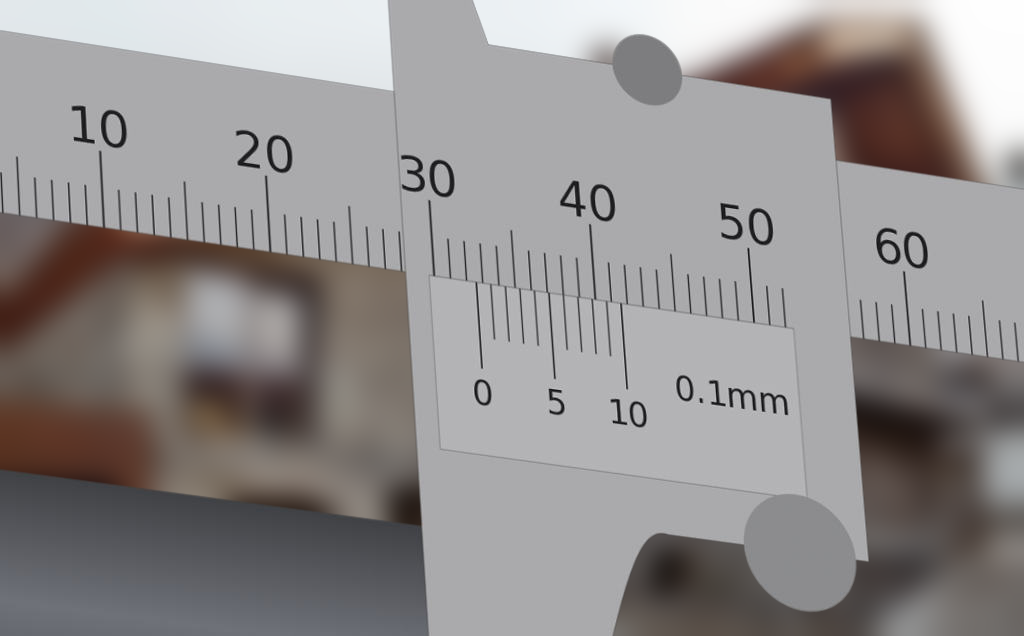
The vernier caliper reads 32.6 mm
